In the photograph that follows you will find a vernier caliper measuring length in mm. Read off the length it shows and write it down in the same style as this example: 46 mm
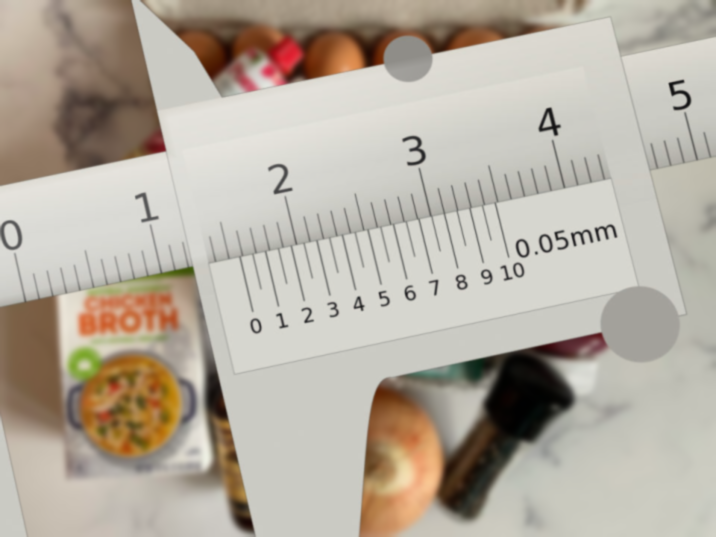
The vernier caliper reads 15.8 mm
